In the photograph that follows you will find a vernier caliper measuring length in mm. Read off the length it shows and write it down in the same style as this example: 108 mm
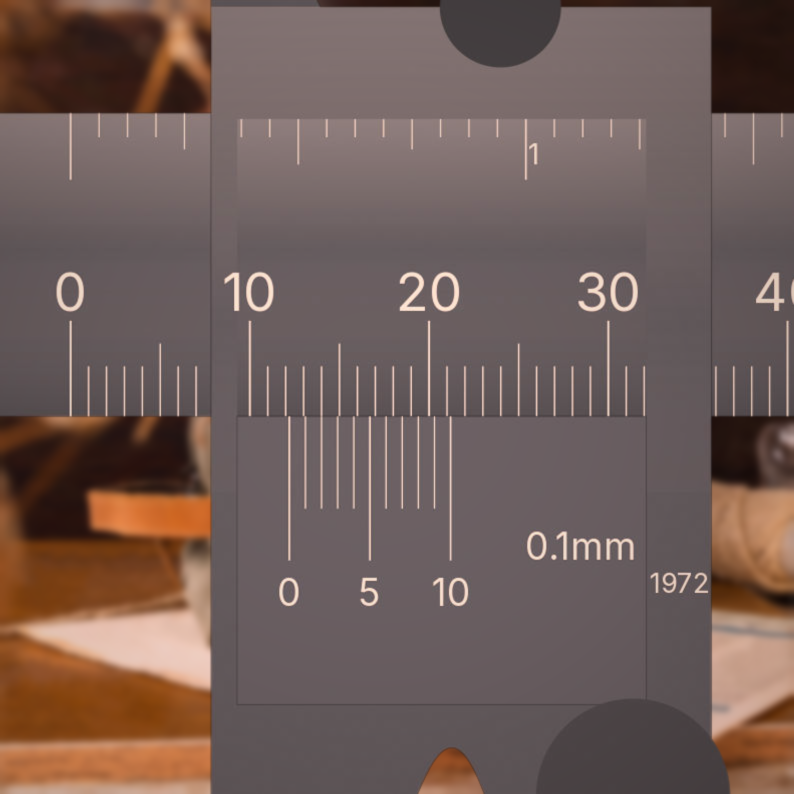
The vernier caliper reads 12.2 mm
